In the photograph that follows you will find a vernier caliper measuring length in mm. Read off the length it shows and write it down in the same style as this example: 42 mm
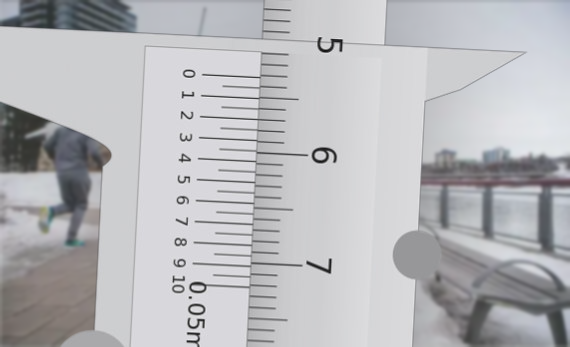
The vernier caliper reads 53.2 mm
